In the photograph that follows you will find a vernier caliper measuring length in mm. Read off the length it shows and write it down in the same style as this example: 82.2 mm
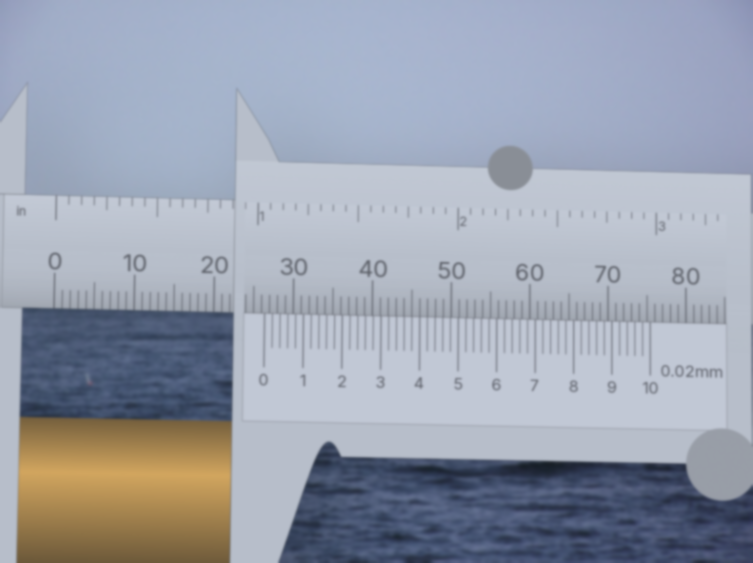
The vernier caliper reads 26.4 mm
